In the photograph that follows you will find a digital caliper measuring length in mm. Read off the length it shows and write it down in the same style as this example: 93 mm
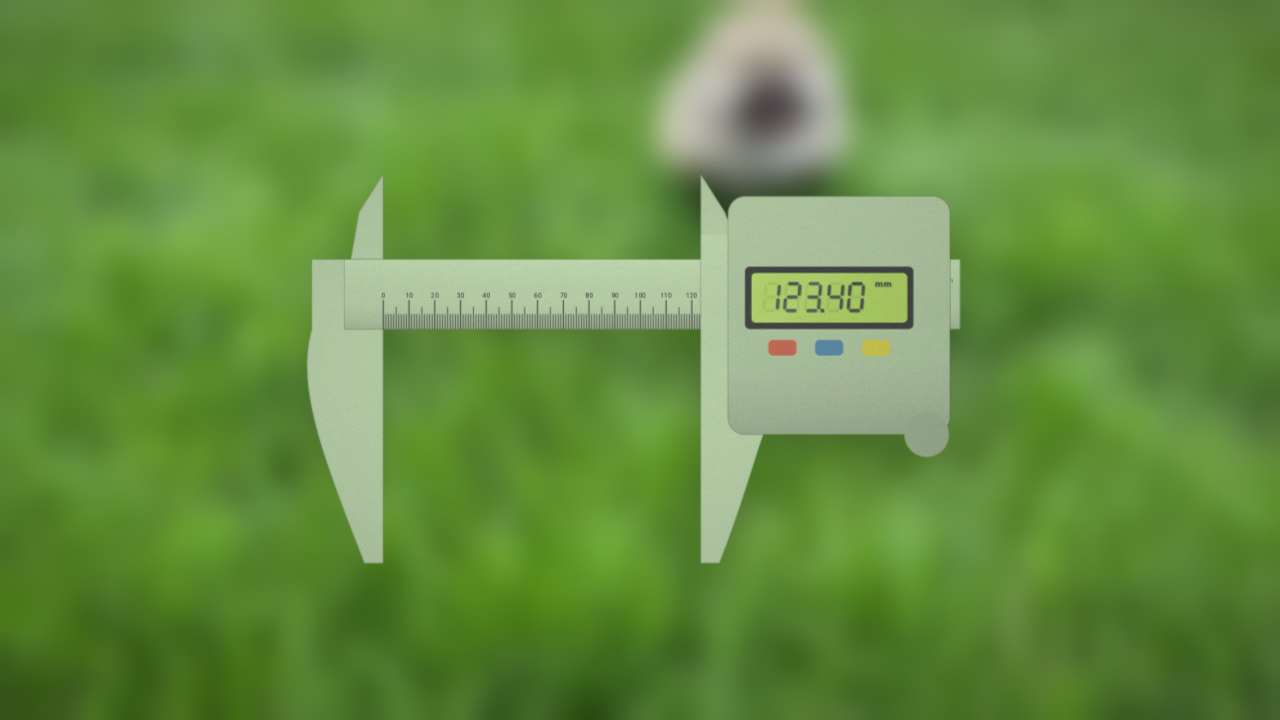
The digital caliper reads 123.40 mm
